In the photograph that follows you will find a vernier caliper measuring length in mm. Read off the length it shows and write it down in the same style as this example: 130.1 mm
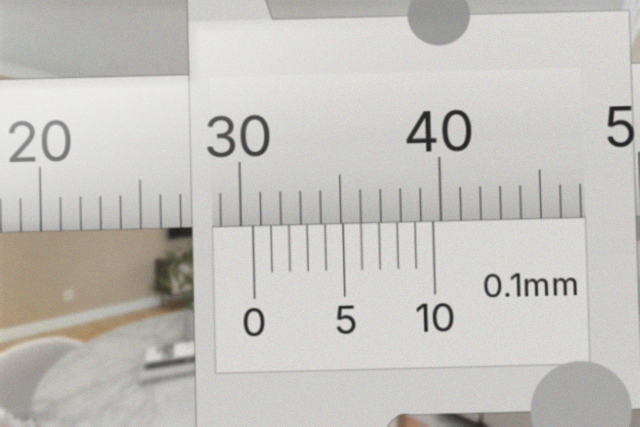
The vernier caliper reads 30.6 mm
